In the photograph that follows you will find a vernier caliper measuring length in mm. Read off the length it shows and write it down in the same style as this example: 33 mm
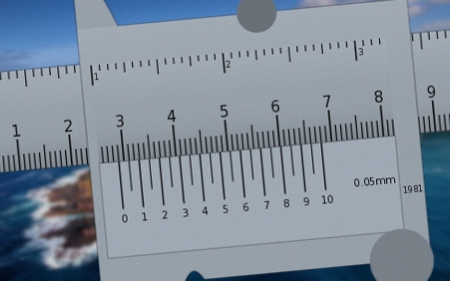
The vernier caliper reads 29.0 mm
